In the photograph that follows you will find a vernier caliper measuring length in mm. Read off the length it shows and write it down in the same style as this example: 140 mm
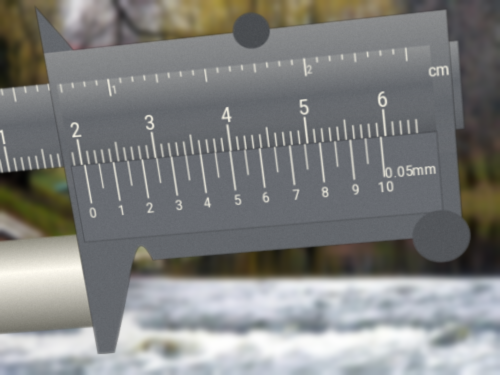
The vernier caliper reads 20.4 mm
